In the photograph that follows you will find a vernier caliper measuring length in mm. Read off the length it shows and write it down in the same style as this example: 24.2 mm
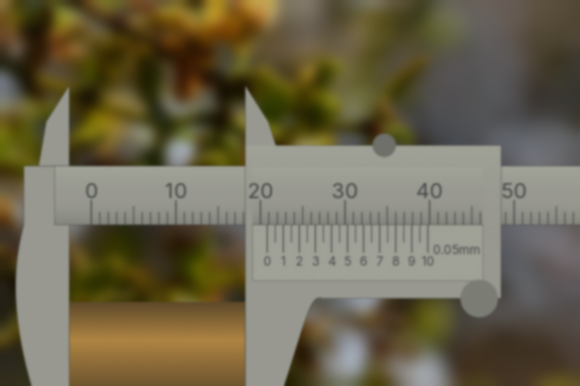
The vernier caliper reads 20.8 mm
